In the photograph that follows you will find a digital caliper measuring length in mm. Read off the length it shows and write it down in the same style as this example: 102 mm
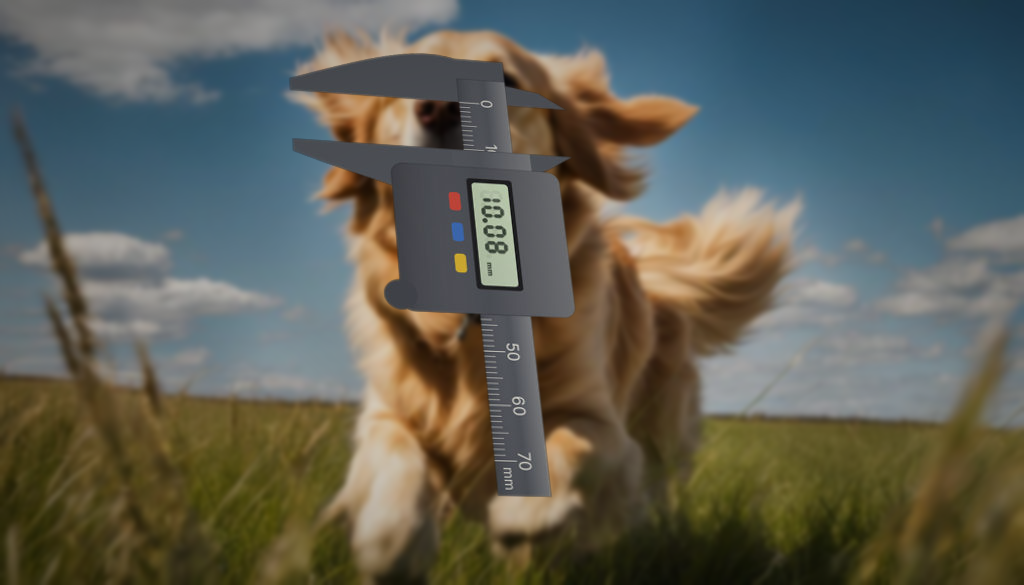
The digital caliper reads 10.08 mm
